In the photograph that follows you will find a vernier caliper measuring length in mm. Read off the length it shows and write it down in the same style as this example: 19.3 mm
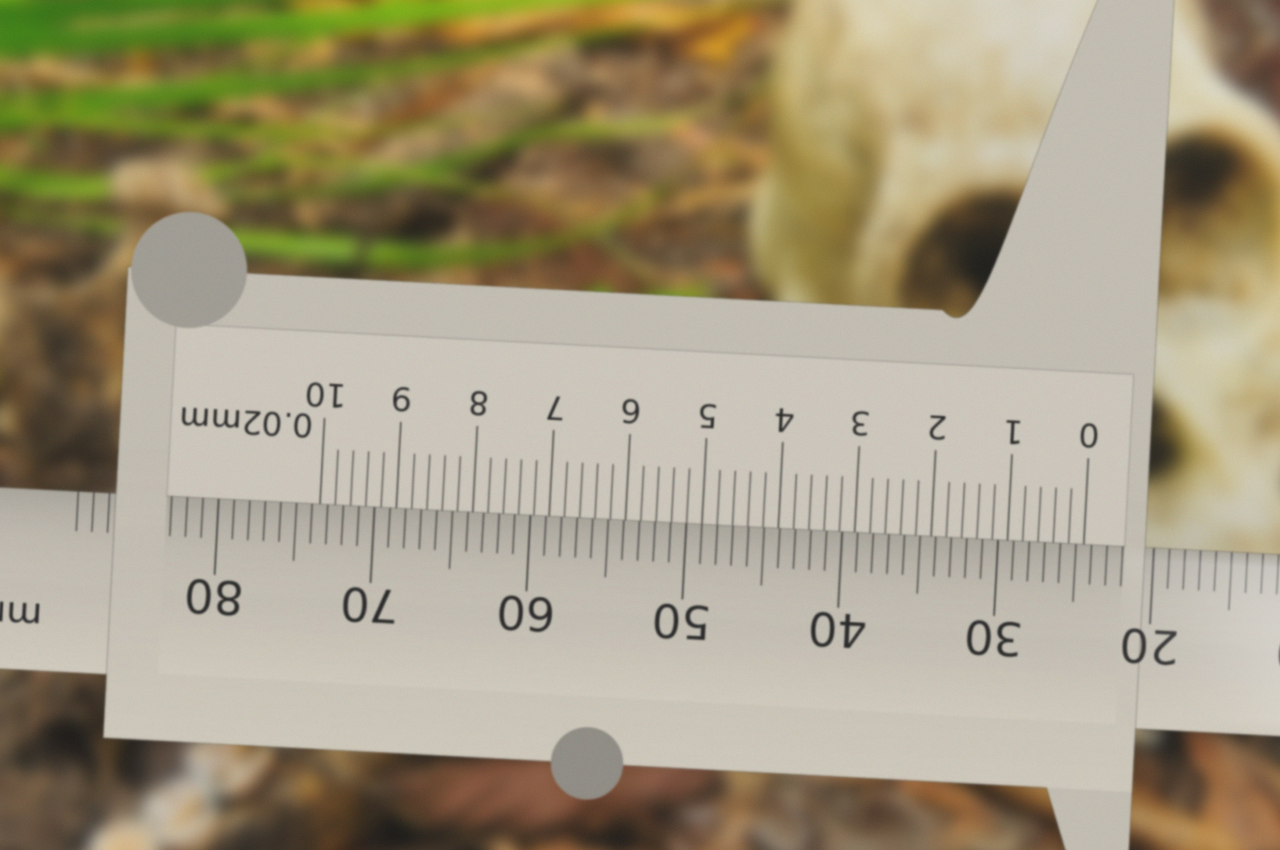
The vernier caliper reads 24.5 mm
